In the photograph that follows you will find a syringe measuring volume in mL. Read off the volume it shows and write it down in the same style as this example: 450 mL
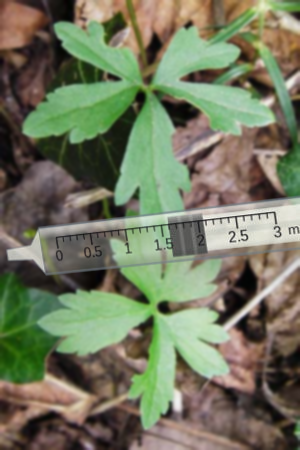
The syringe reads 1.6 mL
